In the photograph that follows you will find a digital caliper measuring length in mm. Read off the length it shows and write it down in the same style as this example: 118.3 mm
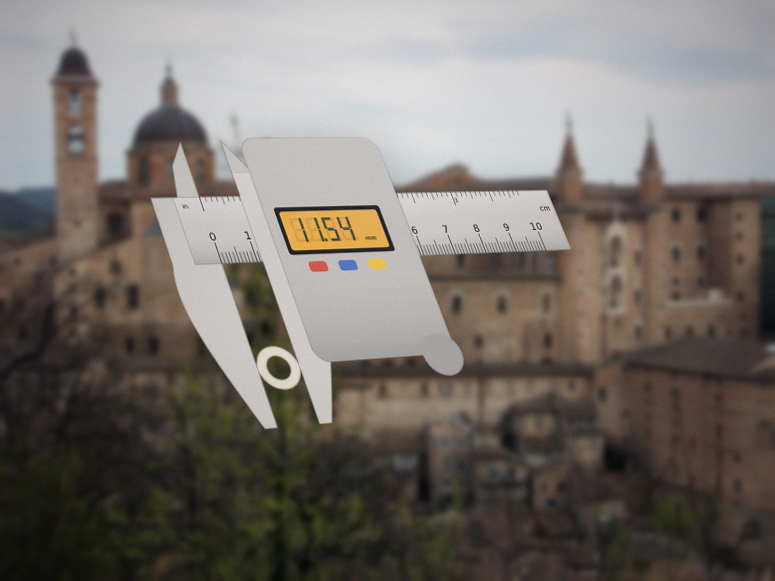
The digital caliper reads 11.54 mm
